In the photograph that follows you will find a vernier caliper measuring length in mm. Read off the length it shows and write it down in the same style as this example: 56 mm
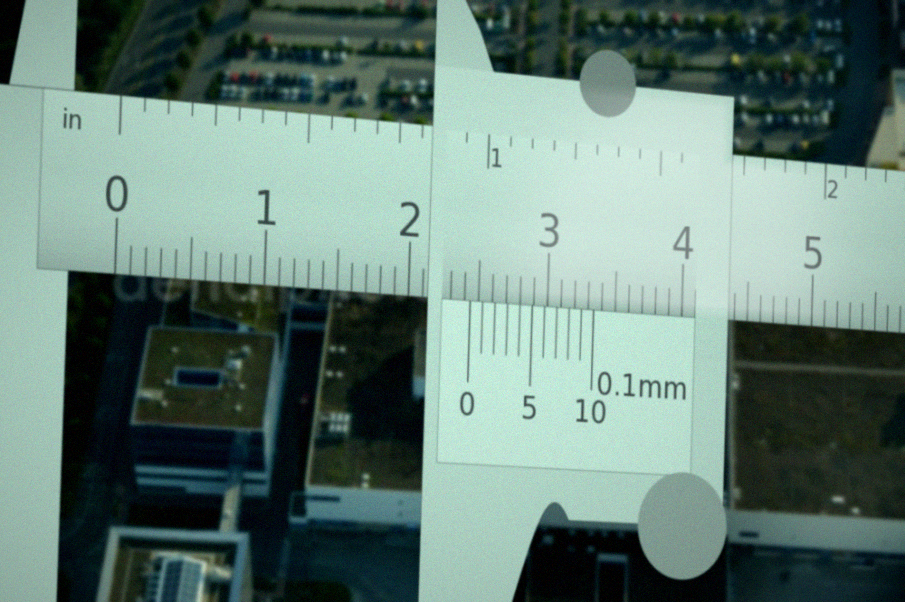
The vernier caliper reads 24.4 mm
